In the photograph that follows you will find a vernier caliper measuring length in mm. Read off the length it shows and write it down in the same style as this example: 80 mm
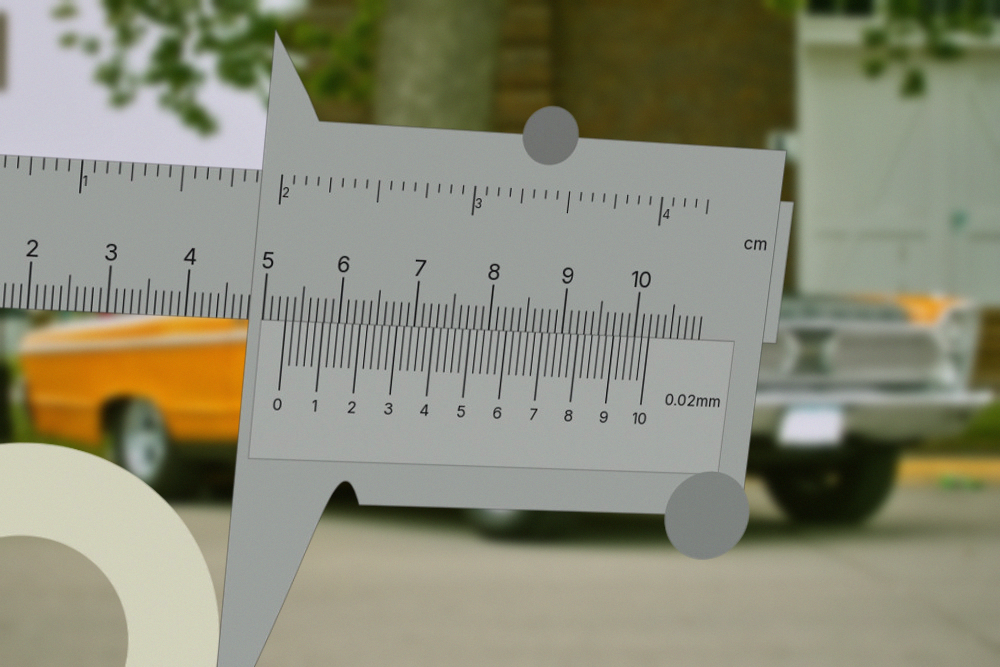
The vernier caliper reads 53.0 mm
